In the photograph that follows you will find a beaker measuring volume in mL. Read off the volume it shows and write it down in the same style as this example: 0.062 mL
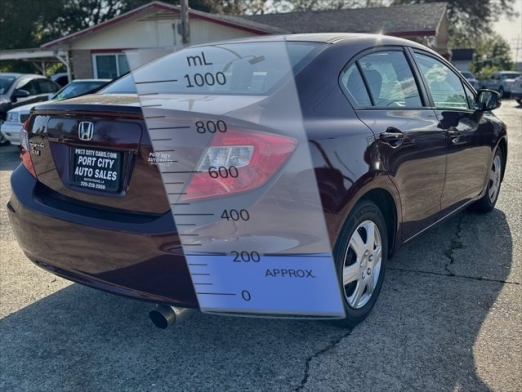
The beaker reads 200 mL
